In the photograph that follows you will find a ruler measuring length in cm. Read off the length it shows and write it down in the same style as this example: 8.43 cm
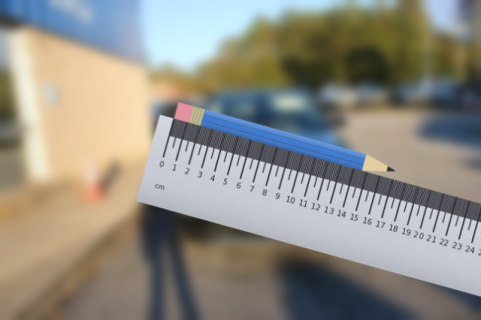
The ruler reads 17 cm
